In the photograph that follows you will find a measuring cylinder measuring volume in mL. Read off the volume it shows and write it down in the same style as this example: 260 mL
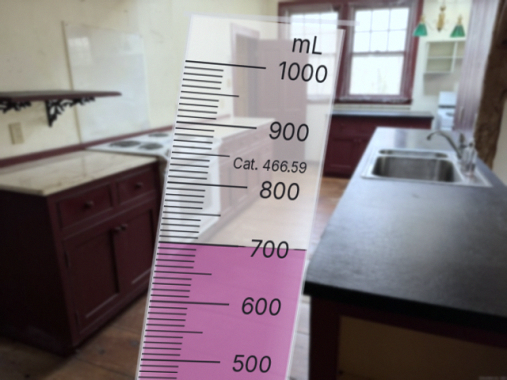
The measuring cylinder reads 700 mL
